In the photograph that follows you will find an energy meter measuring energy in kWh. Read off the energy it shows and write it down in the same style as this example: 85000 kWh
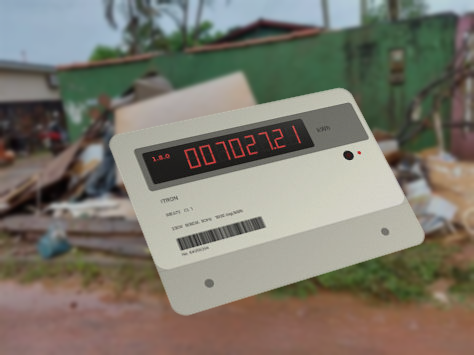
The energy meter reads 7027.21 kWh
